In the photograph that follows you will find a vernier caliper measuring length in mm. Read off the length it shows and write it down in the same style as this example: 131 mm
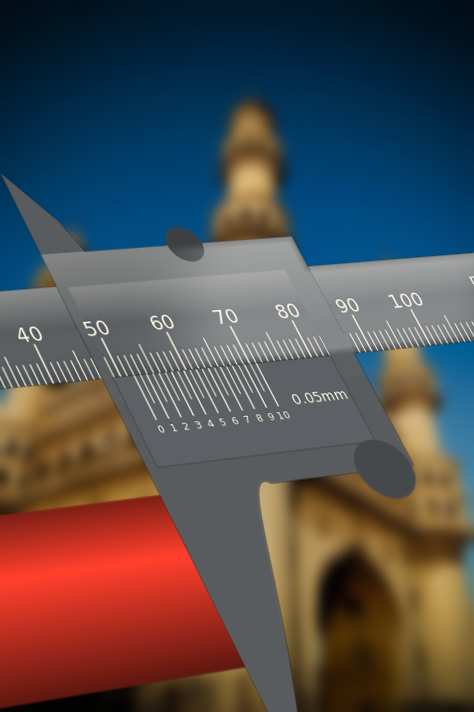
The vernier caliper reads 52.0 mm
